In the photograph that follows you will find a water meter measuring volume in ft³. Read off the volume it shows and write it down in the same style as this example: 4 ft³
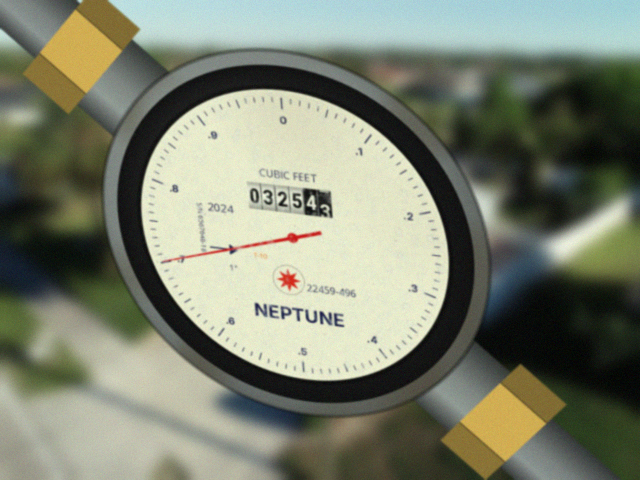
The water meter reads 32542.70 ft³
